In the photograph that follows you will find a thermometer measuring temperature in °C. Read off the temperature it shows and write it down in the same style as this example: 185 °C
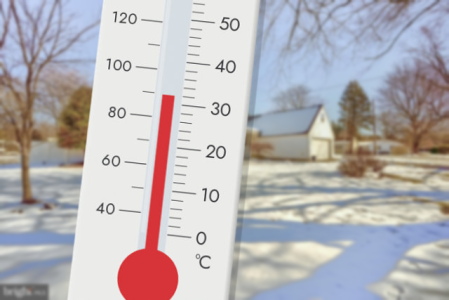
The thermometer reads 32 °C
